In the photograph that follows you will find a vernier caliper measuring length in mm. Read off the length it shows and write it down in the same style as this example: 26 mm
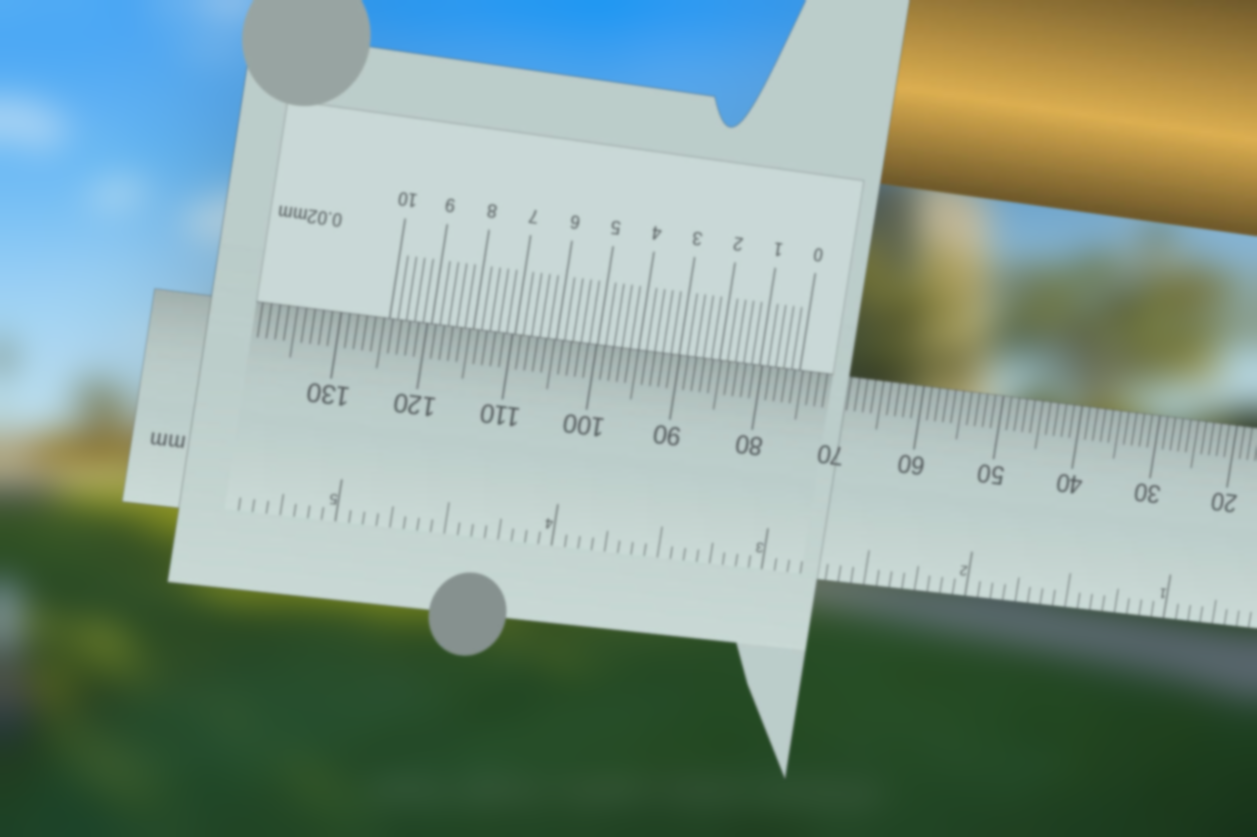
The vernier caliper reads 75.4 mm
